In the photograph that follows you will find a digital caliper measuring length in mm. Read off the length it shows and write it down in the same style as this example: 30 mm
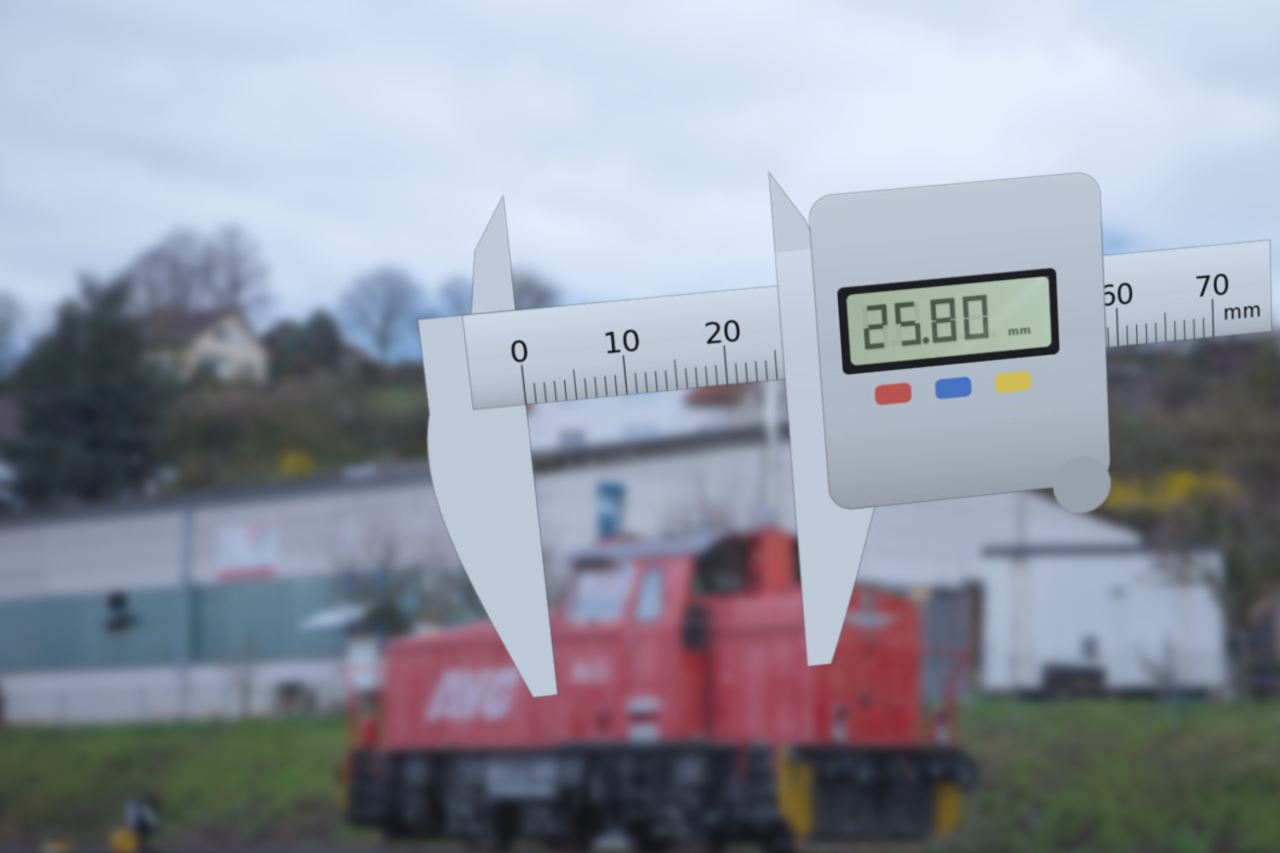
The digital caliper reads 25.80 mm
